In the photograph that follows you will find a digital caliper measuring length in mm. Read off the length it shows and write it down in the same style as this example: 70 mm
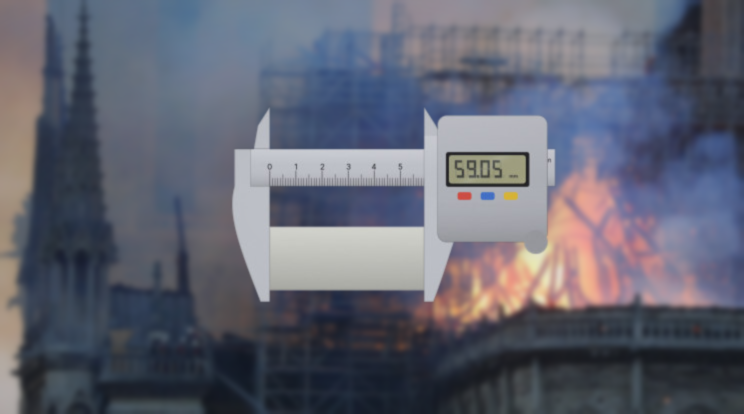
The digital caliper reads 59.05 mm
